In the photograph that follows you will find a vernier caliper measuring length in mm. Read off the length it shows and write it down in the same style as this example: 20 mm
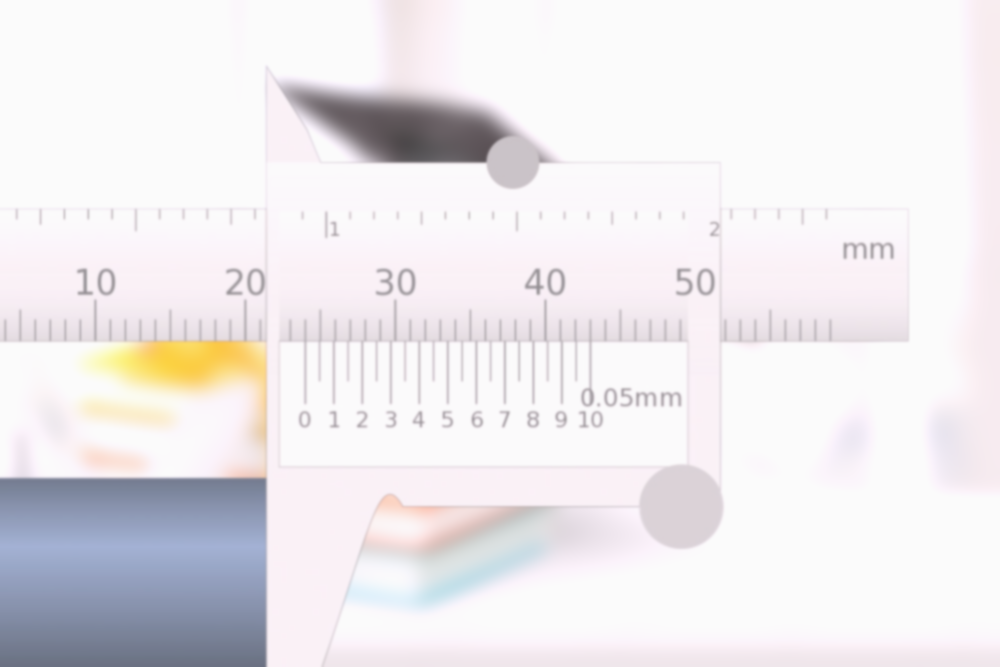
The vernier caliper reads 24.0 mm
